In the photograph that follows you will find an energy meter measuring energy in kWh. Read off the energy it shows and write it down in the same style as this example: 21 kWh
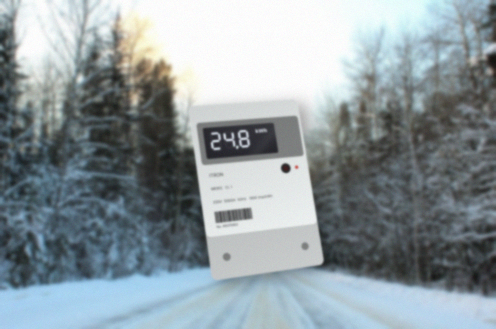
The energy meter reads 24.8 kWh
